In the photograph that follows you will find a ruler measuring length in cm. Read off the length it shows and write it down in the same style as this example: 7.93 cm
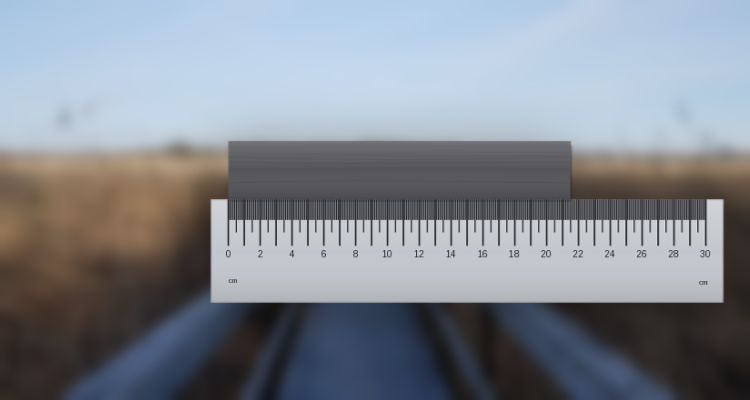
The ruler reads 21.5 cm
